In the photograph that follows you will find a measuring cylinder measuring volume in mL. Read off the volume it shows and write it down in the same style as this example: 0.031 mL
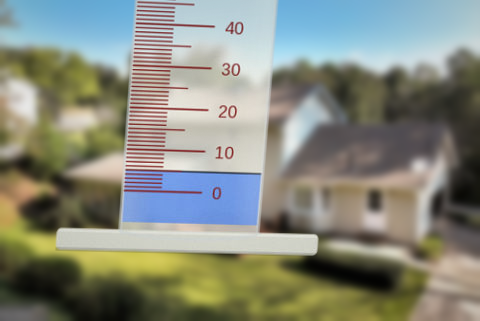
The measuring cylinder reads 5 mL
